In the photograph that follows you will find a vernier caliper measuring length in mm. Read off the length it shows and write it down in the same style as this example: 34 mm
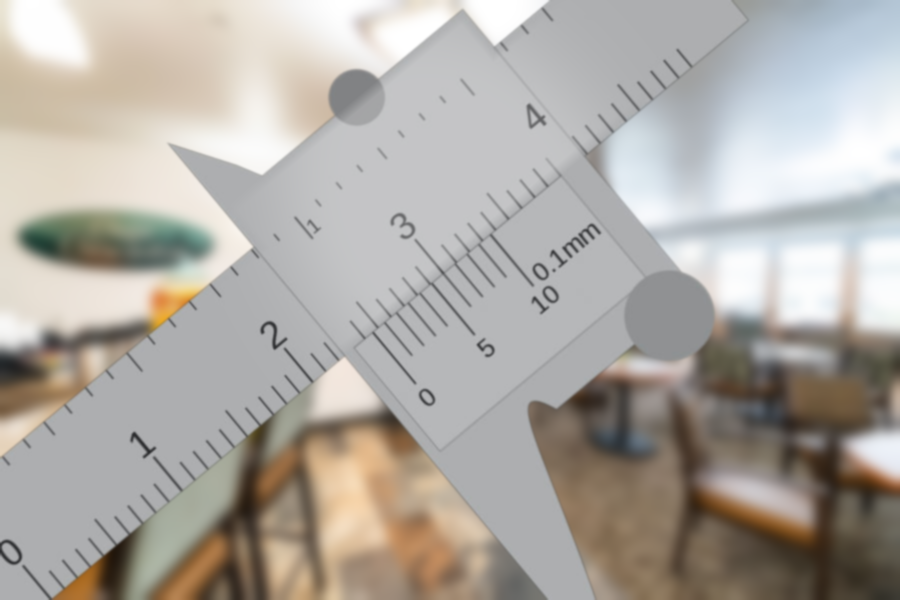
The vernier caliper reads 24.6 mm
